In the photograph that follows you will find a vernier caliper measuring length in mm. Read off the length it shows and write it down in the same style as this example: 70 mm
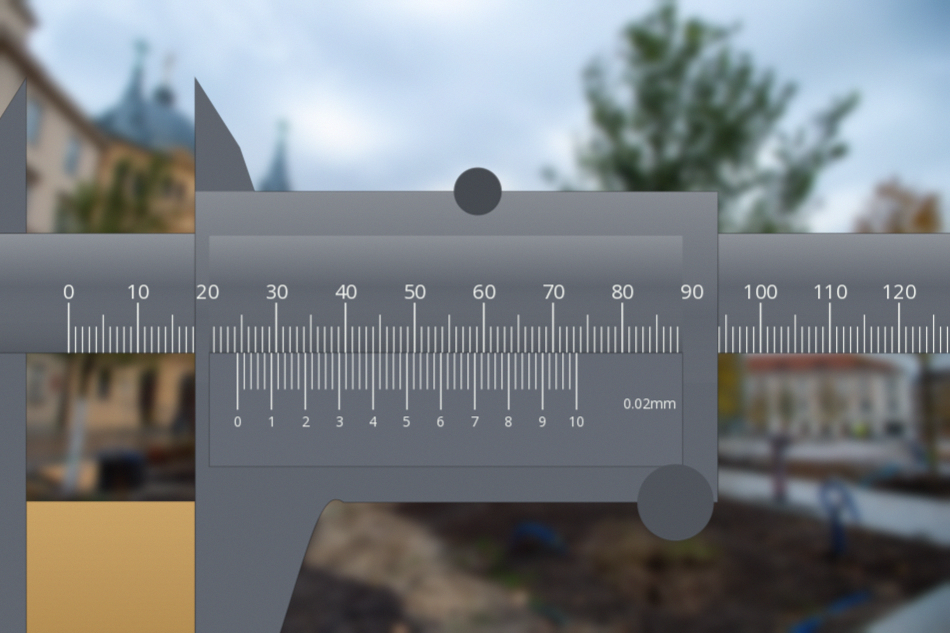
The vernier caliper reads 24.4 mm
